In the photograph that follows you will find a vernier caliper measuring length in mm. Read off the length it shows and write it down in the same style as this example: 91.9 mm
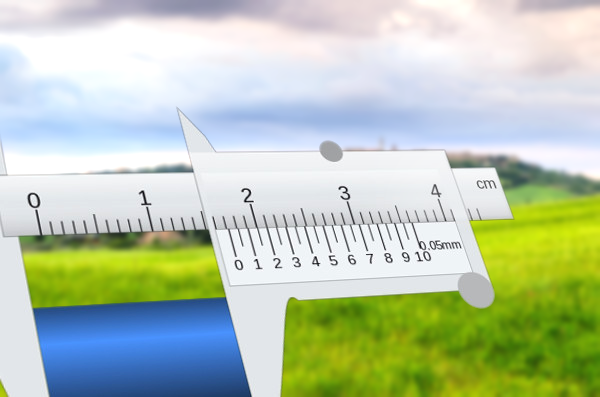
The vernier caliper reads 17.2 mm
